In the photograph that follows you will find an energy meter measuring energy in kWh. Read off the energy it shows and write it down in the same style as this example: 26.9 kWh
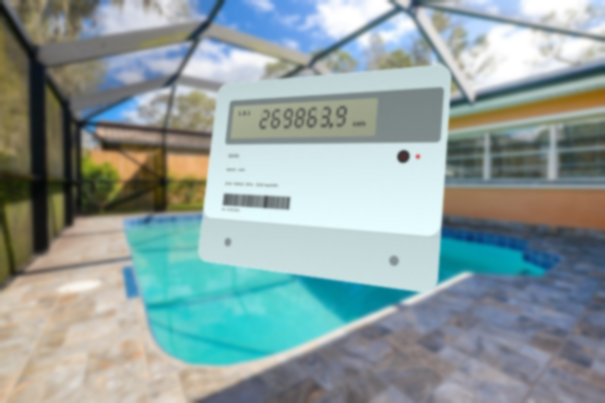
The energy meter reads 269863.9 kWh
